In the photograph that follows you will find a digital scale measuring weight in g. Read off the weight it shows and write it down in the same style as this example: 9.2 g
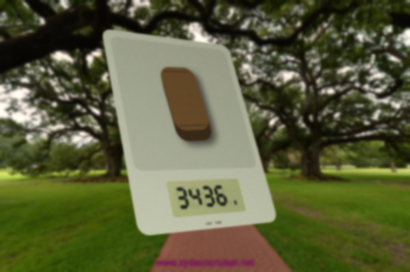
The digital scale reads 3436 g
